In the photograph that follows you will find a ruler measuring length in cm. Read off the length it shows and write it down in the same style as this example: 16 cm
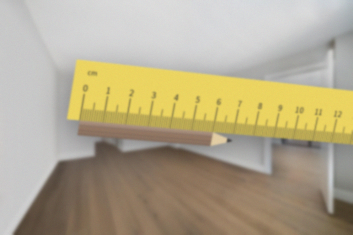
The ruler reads 7 cm
